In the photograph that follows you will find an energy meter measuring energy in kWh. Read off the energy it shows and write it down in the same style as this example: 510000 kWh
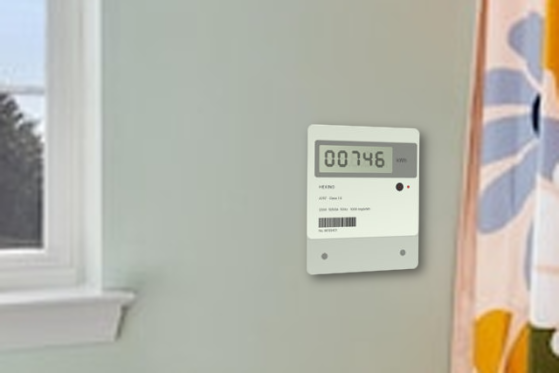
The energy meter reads 746 kWh
